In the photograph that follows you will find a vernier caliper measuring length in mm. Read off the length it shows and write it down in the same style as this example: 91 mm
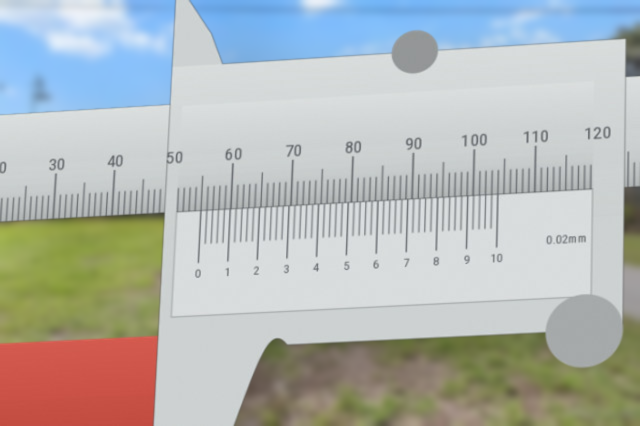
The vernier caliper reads 55.0 mm
